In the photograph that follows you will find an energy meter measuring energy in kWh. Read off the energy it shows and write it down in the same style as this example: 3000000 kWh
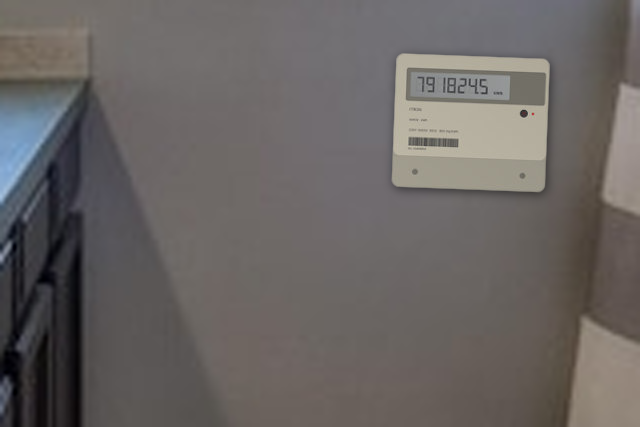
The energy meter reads 791824.5 kWh
